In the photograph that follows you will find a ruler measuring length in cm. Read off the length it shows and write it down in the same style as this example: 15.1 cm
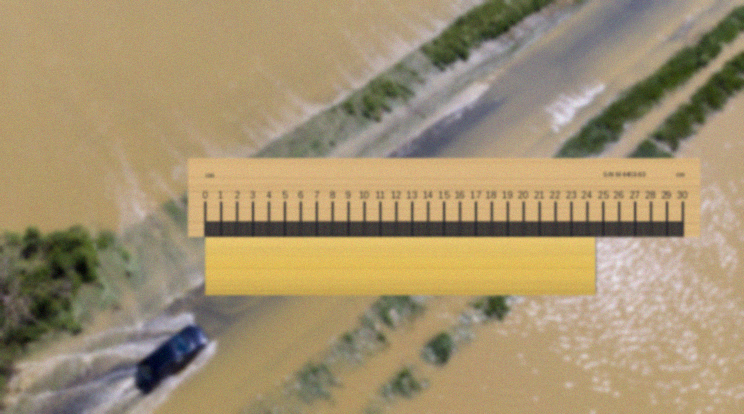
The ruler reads 24.5 cm
